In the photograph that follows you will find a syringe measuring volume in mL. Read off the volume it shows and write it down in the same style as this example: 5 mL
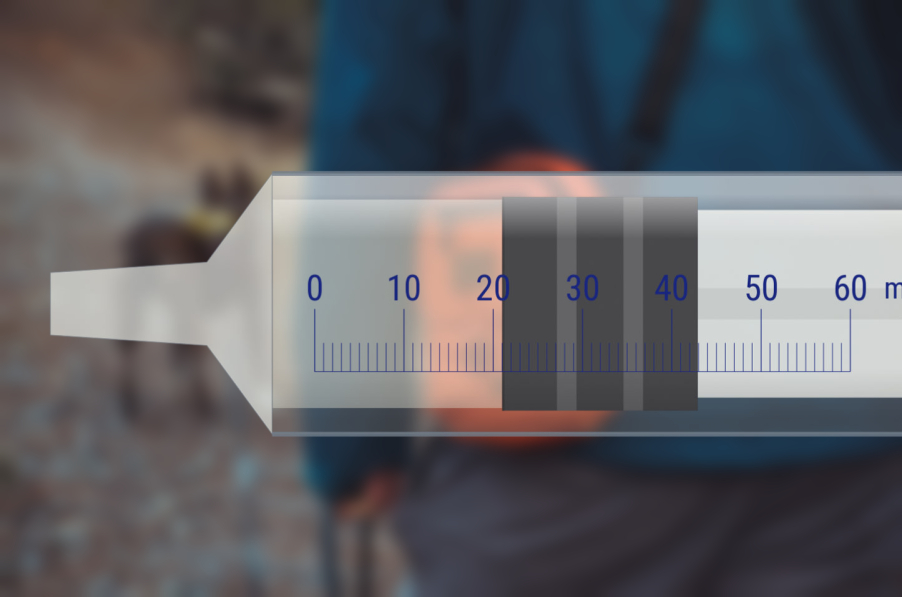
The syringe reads 21 mL
